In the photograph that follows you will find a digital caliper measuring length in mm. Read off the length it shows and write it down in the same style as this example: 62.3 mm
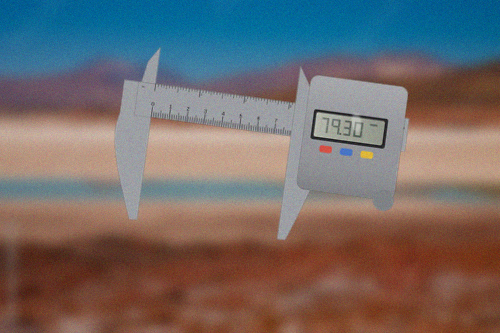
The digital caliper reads 79.30 mm
